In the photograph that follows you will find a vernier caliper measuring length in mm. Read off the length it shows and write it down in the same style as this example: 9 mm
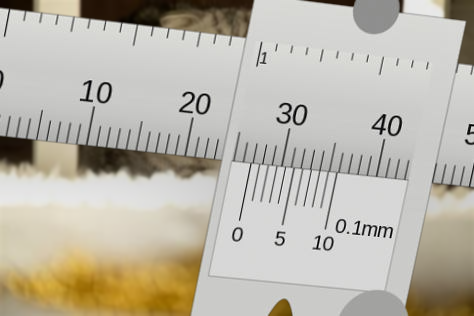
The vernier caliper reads 26.8 mm
